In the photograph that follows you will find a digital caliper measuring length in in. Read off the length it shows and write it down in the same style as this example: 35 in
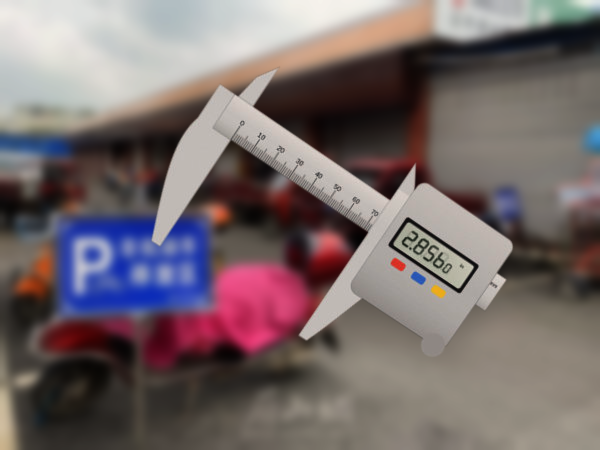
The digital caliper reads 2.8560 in
